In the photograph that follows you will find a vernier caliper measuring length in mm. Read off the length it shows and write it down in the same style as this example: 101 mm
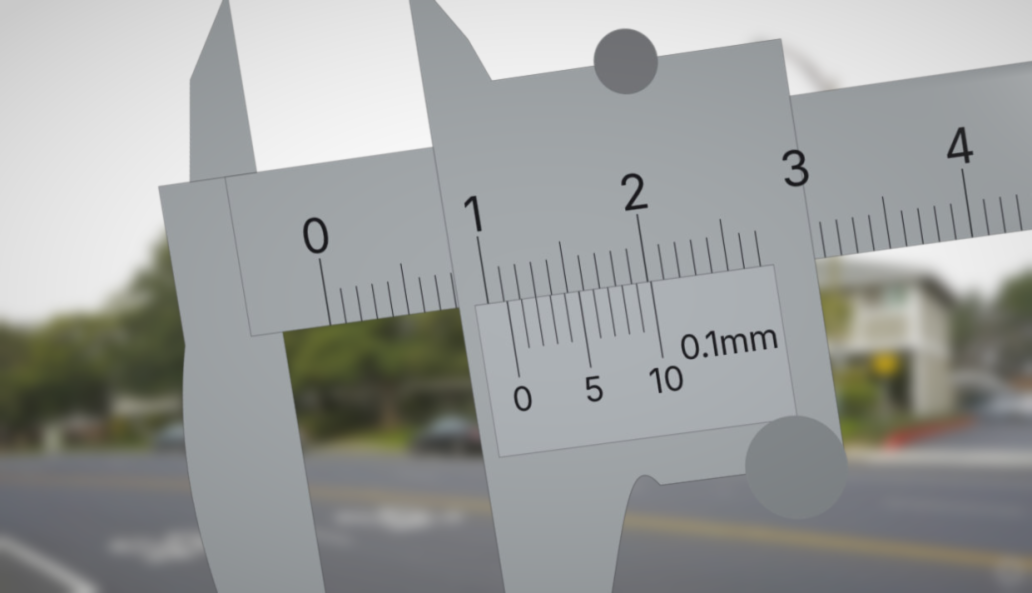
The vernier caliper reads 11.2 mm
